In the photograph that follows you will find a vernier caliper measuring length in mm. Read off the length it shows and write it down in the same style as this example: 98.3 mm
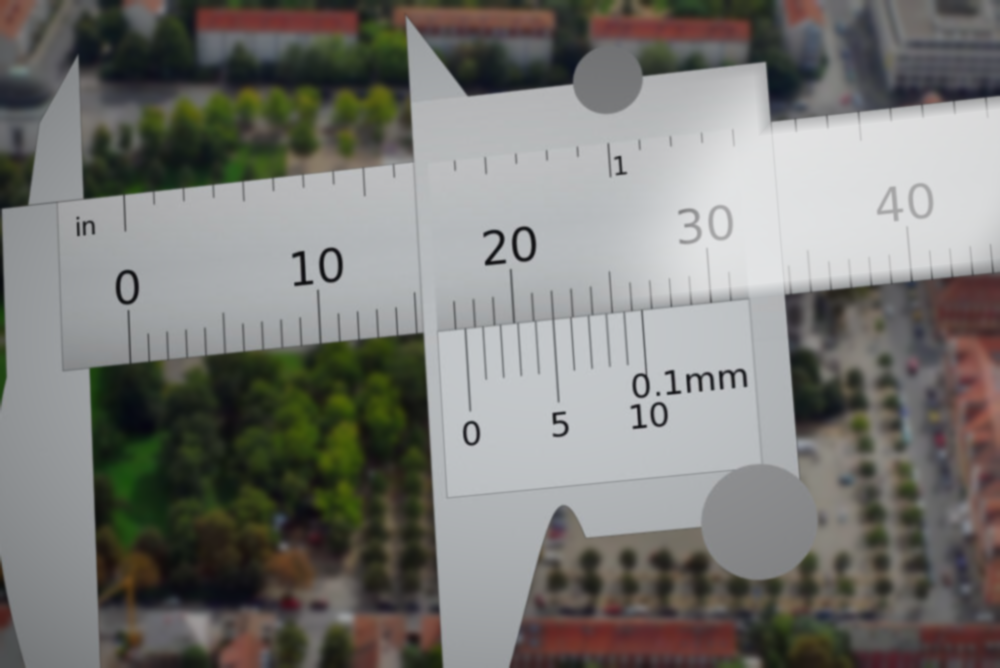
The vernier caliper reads 17.5 mm
